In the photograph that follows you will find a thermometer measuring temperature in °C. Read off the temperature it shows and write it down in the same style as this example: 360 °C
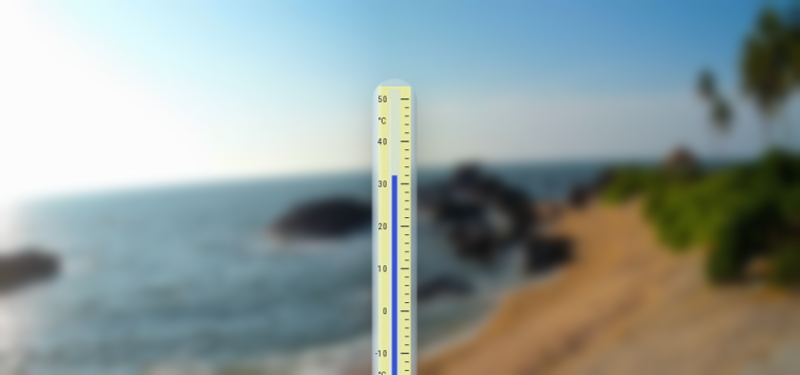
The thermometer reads 32 °C
